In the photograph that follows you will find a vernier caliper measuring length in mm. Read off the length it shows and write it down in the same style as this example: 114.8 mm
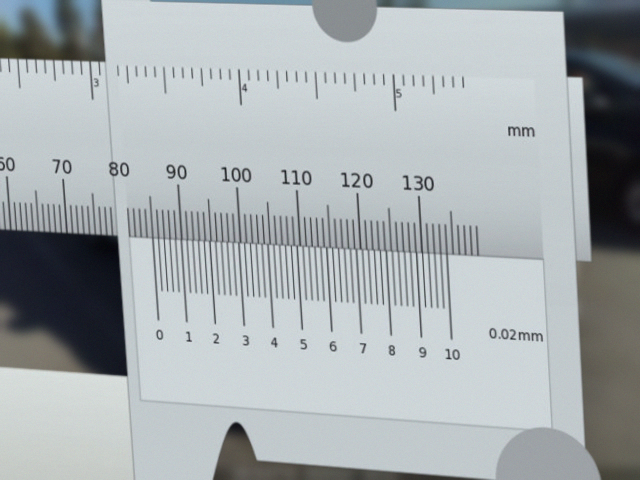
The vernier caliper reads 85.0 mm
